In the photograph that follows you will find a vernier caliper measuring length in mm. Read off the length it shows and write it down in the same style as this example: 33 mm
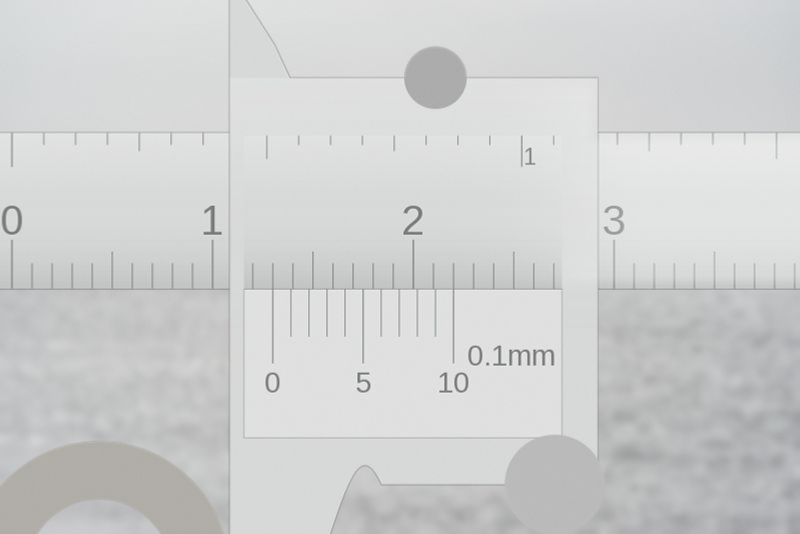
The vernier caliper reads 13.0 mm
